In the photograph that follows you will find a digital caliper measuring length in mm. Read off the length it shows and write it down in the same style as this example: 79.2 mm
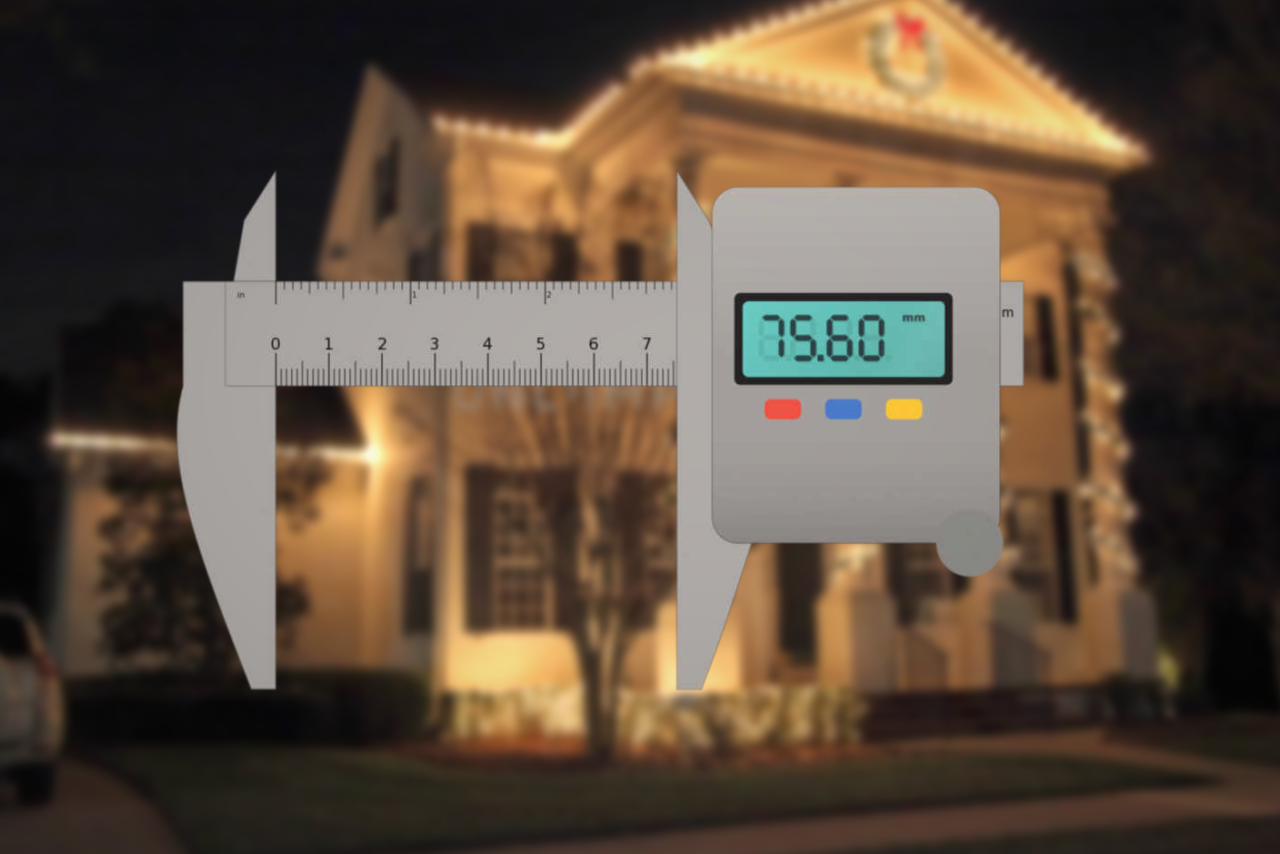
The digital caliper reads 75.60 mm
